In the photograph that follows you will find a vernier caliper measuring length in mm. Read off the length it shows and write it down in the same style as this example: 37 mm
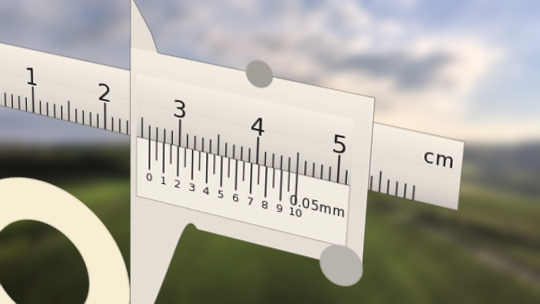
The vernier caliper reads 26.0 mm
